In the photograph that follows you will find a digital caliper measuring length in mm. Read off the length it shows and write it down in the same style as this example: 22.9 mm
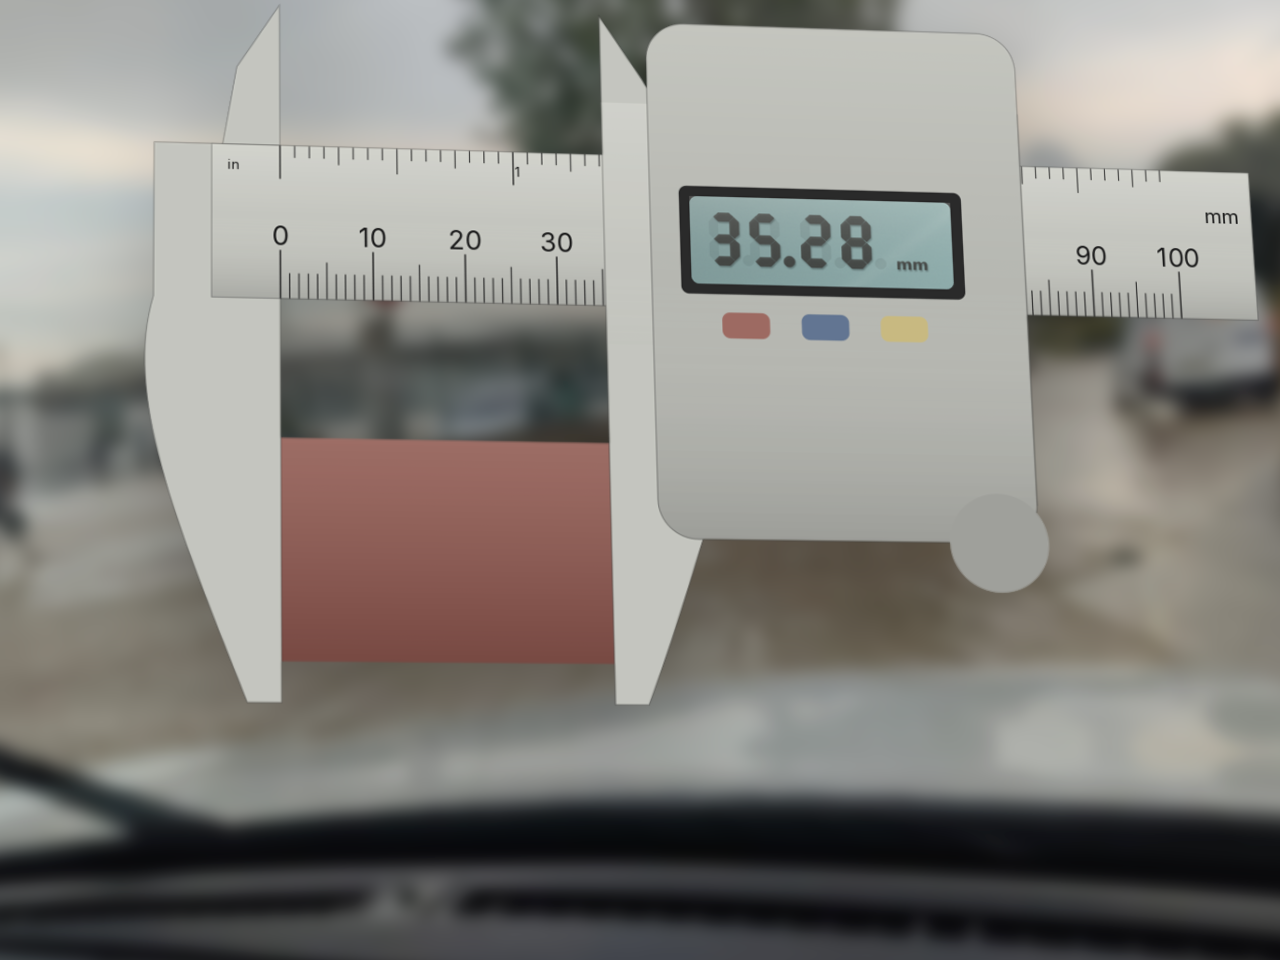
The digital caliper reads 35.28 mm
